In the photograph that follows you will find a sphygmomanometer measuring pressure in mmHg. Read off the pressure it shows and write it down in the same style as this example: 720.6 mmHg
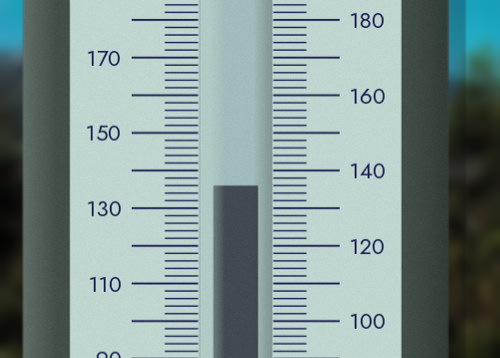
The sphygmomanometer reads 136 mmHg
